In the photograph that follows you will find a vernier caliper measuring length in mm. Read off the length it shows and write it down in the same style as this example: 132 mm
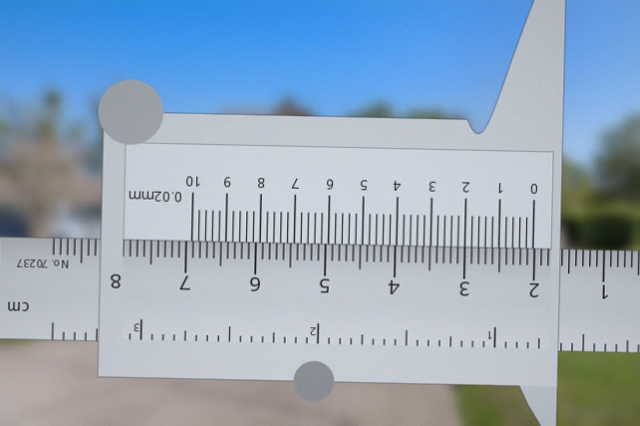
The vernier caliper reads 20.2 mm
